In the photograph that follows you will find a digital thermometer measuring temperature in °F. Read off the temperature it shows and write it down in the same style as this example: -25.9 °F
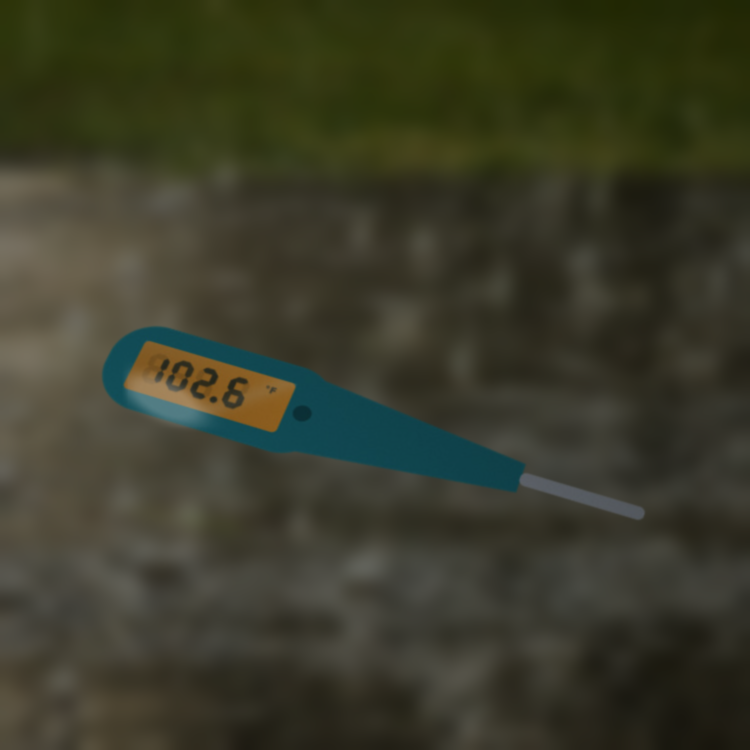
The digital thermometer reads 102.6 °F
